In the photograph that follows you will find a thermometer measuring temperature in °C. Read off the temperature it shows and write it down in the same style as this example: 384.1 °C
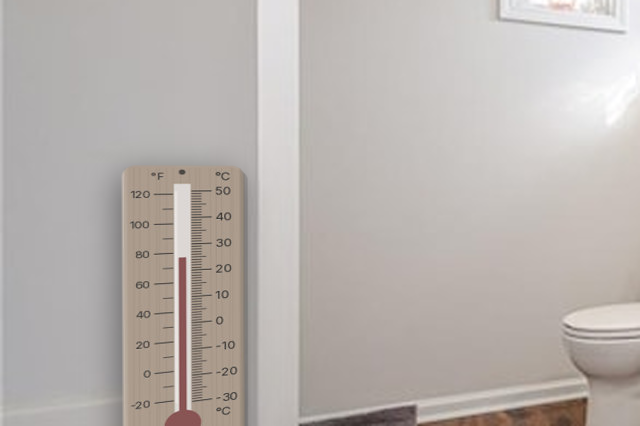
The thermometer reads 25 °C
